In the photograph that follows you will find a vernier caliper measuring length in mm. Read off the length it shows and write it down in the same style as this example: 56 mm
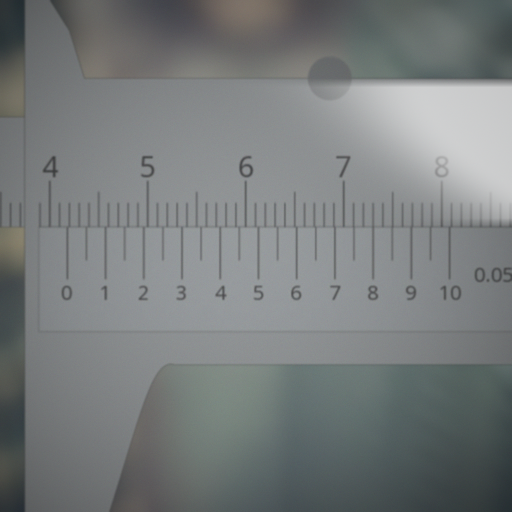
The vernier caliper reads 41.8 mm
